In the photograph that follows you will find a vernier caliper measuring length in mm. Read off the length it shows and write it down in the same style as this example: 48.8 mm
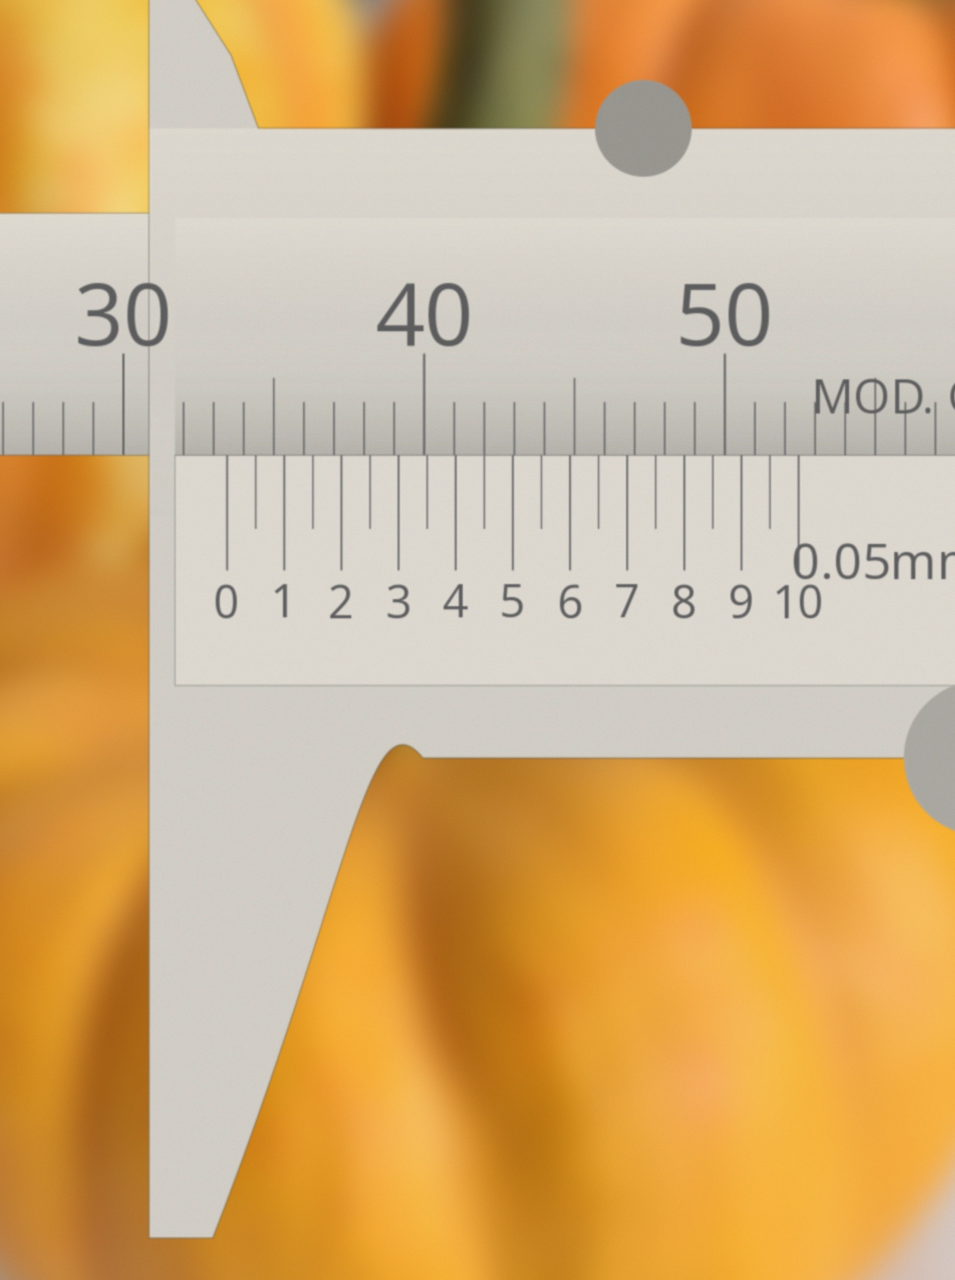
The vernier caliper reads 33.45 mm
